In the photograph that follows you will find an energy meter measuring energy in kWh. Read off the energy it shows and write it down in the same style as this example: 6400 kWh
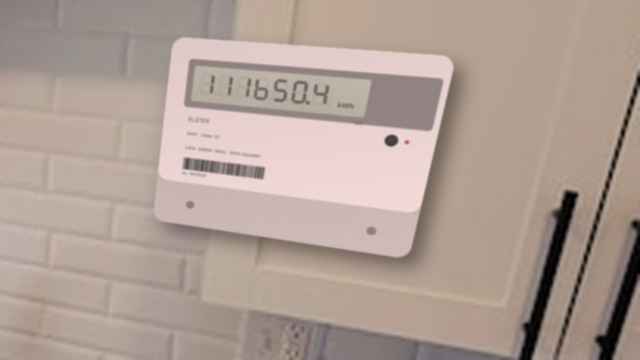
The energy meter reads 111650.4 kWh
